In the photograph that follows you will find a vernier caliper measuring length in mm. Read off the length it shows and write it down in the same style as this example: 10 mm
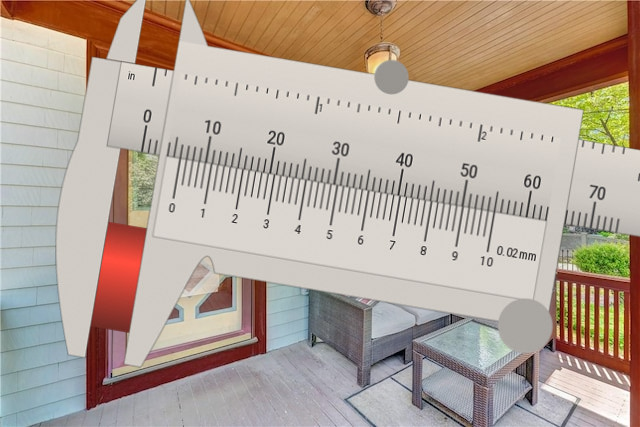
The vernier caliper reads 6.0 mm
